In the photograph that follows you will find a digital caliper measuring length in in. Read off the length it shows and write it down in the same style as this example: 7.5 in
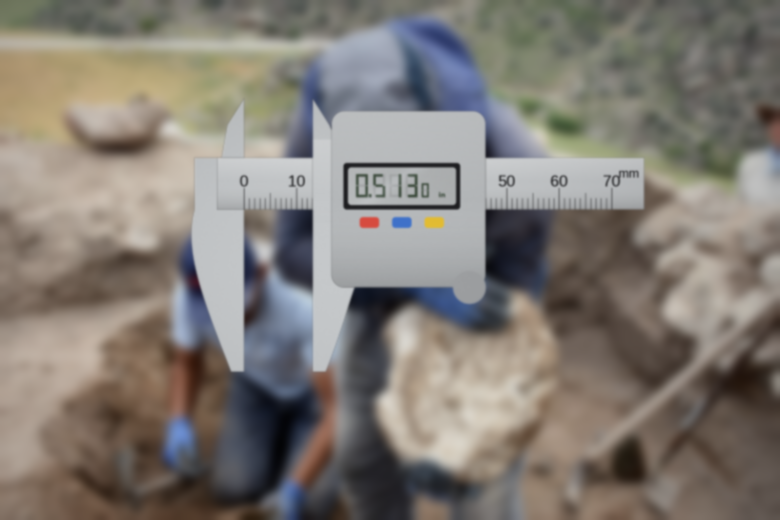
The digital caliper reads 0.5130 in
